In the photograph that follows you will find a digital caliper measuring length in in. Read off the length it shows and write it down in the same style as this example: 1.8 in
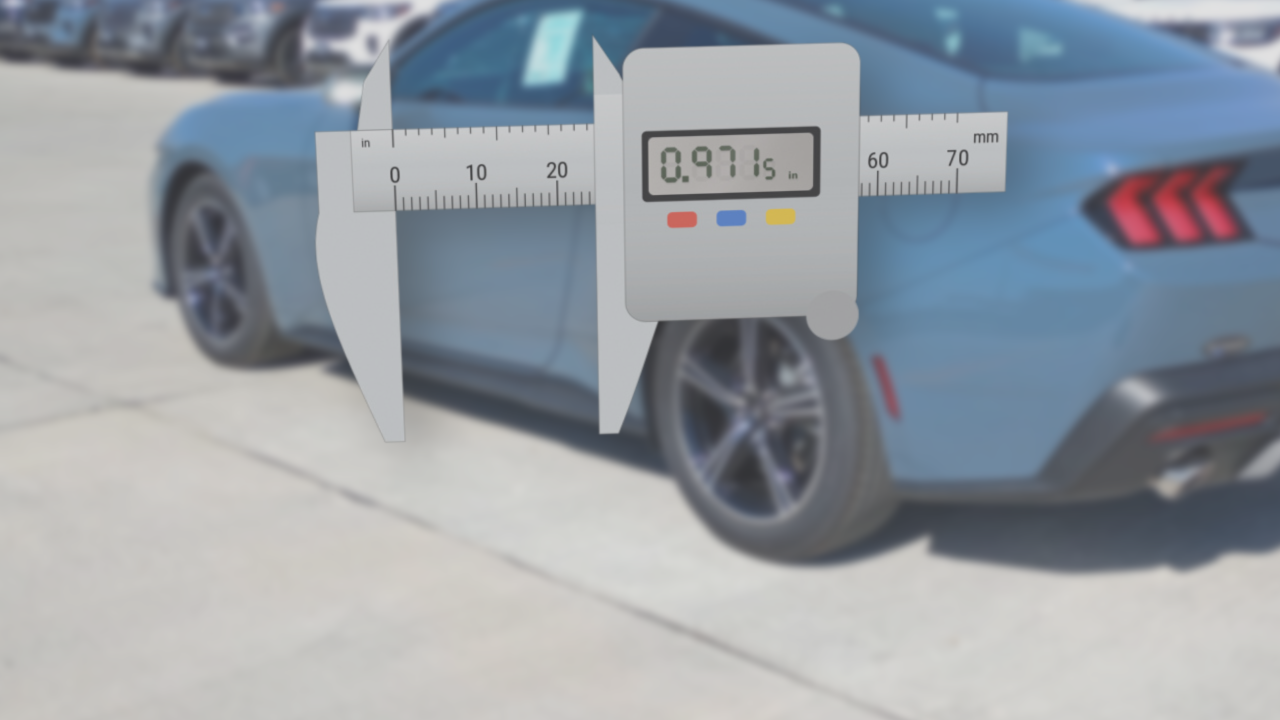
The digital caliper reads 0.9715 in
